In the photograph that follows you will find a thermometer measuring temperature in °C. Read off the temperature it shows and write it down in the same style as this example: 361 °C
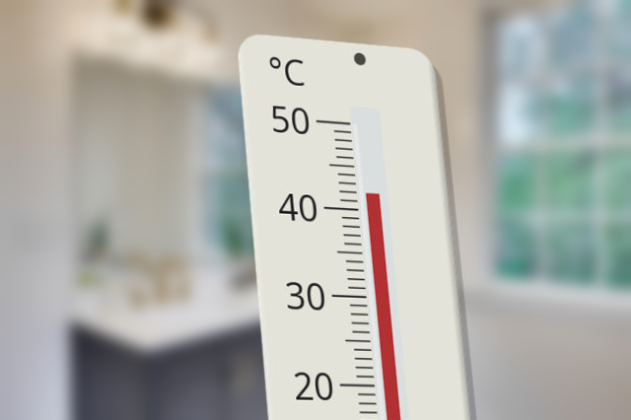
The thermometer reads 42 °C
